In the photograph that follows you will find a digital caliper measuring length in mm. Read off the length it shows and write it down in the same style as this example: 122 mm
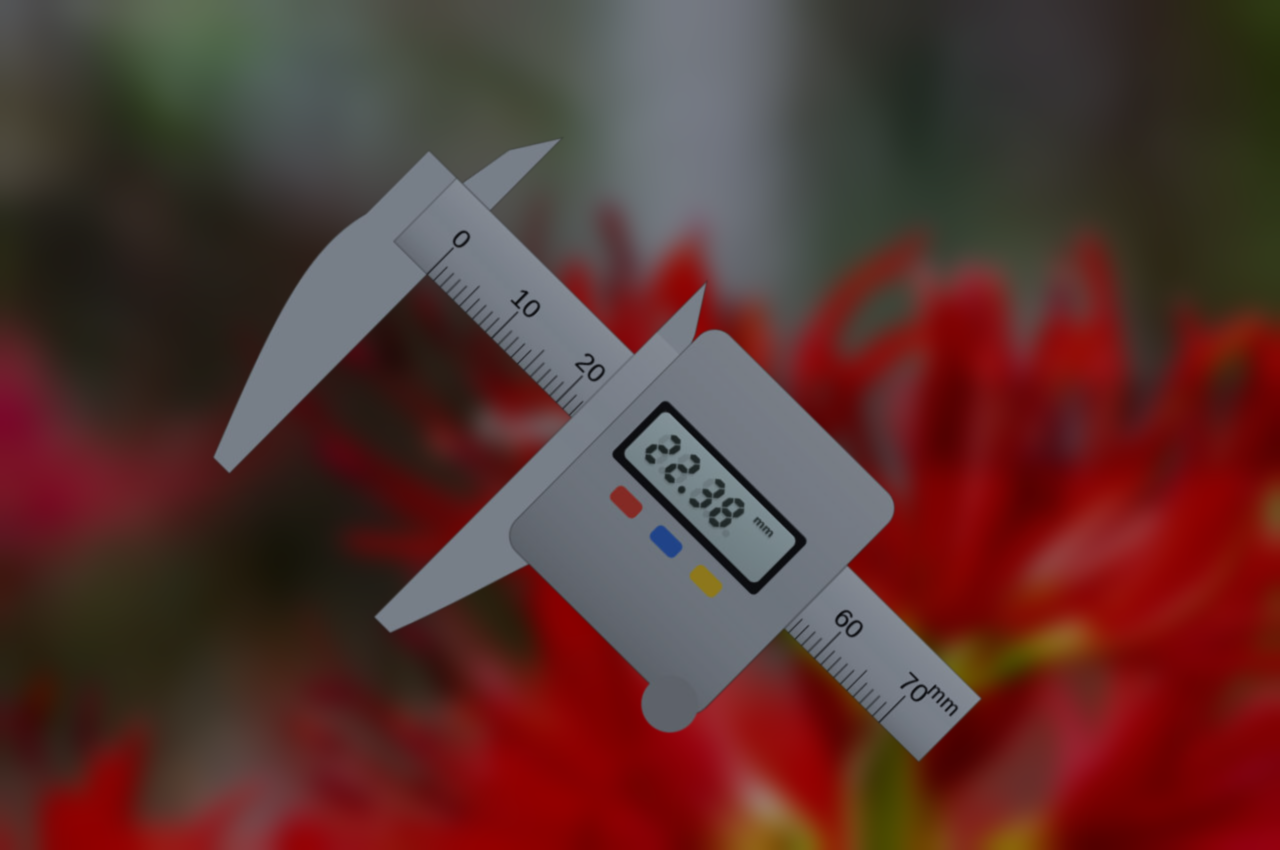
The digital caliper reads 22.38 mm
